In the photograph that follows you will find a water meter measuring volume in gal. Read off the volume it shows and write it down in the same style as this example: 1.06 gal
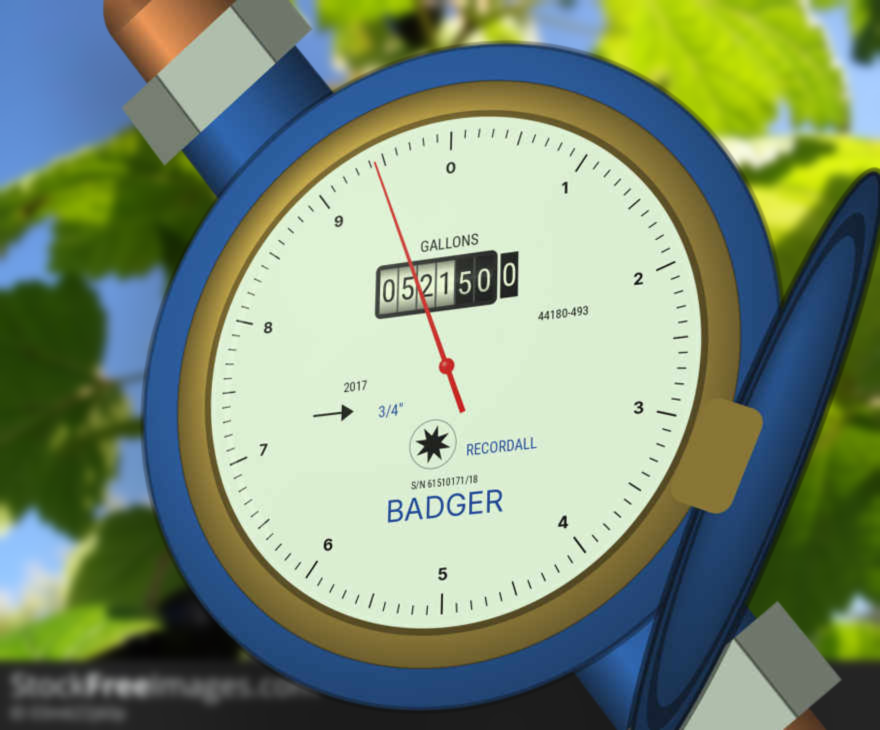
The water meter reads 521499.4 gal
